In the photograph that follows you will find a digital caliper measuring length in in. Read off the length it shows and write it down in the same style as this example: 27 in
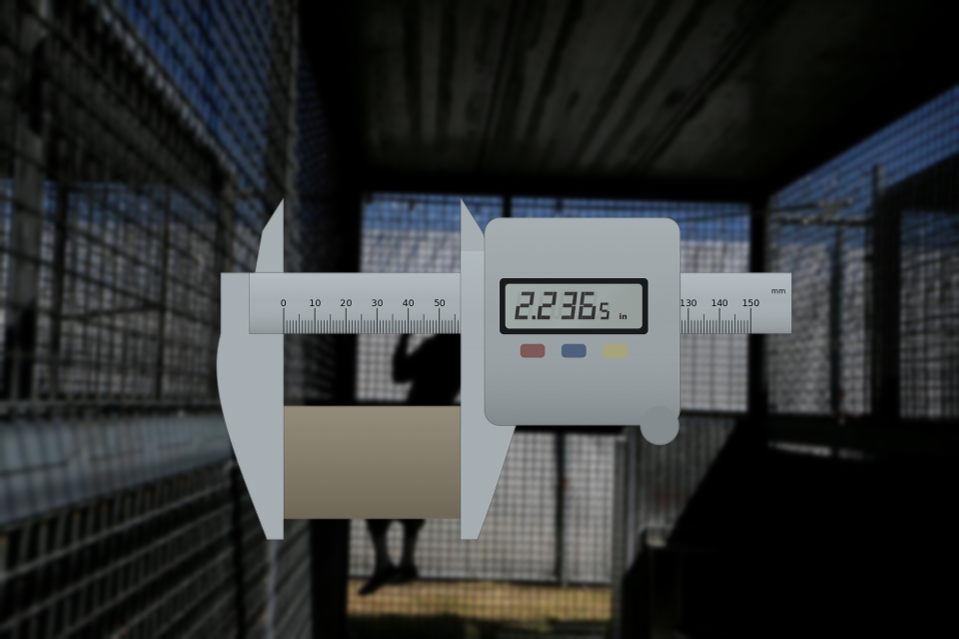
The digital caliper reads 2.2365 in
